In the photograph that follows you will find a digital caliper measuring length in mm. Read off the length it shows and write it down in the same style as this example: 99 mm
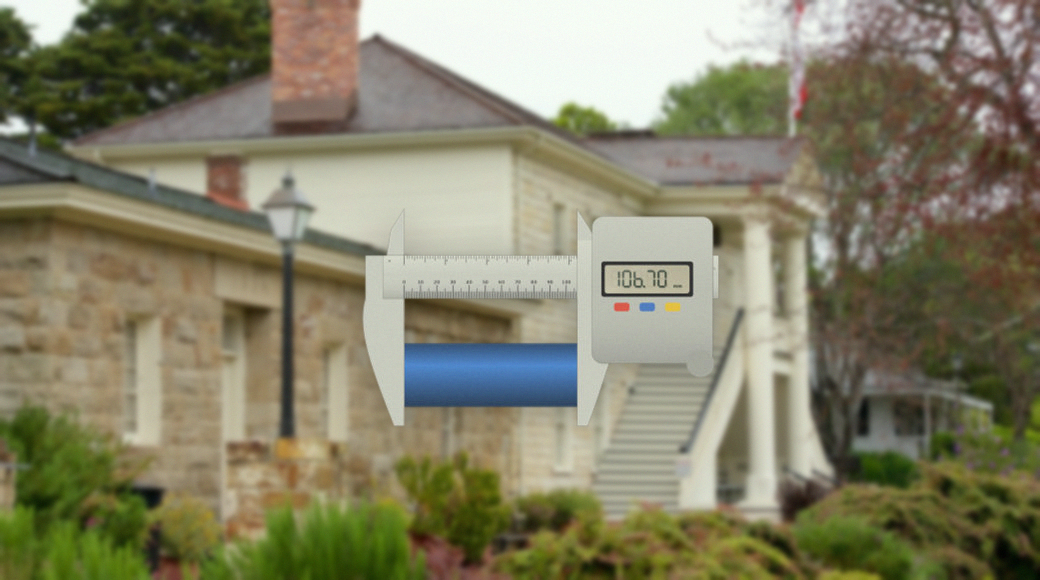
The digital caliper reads 106.70 mm
